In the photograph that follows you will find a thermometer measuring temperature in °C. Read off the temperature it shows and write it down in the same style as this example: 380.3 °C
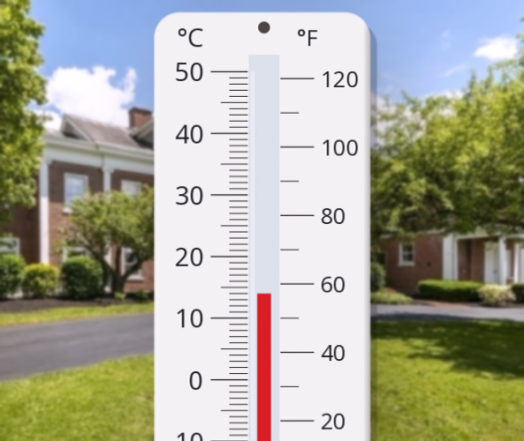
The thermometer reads 14 °C
